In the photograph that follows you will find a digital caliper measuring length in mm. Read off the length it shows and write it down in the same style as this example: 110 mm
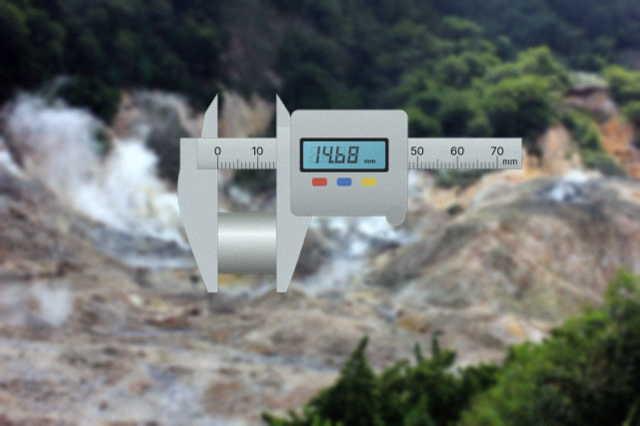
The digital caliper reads 14.68 mm
